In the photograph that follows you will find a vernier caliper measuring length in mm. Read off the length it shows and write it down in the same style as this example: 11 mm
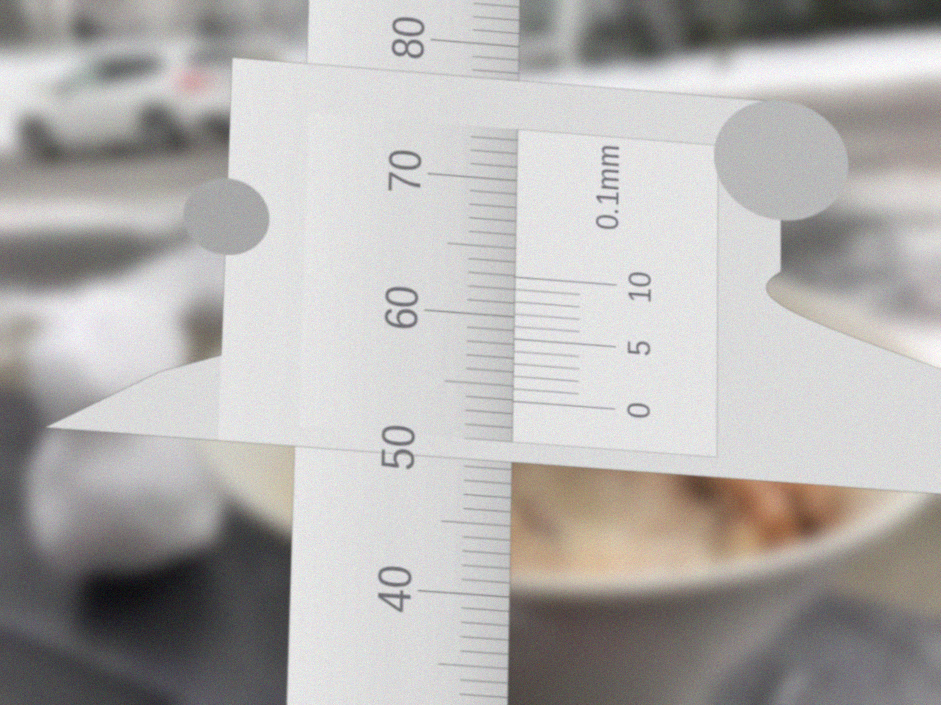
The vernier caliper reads 53.9 mm
